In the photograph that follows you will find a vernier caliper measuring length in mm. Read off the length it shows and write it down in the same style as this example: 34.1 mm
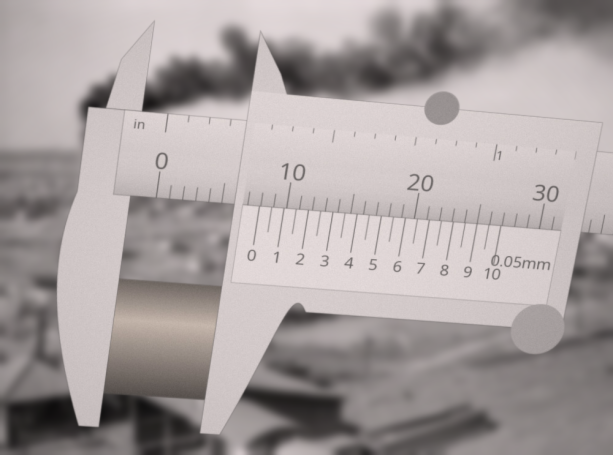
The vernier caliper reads 7.9 mm
